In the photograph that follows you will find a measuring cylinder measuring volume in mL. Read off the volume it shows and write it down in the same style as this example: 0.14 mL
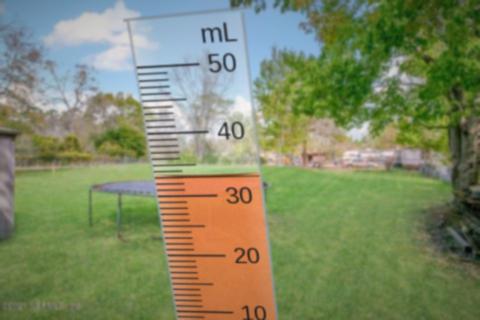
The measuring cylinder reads 33 mL
